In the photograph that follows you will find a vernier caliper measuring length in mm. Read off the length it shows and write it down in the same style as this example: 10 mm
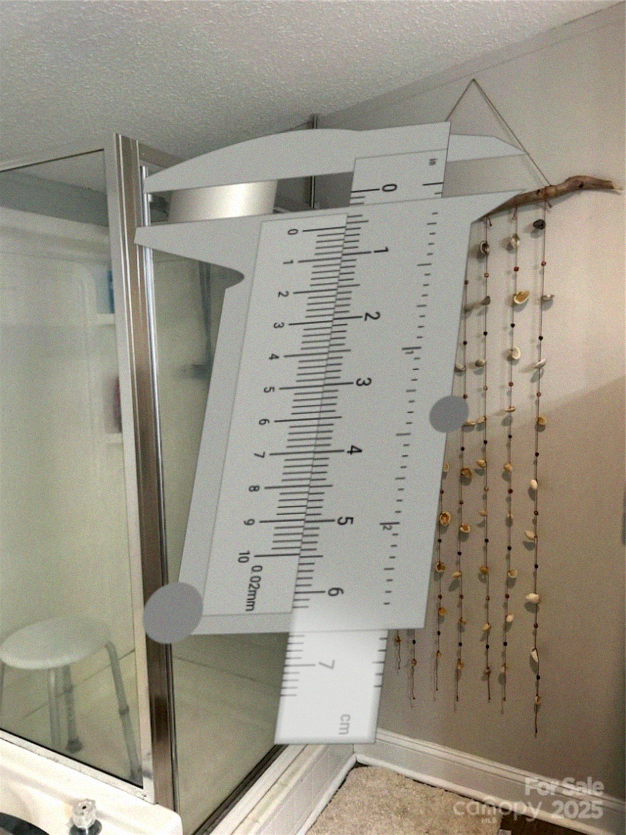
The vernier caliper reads 5.6 mm
